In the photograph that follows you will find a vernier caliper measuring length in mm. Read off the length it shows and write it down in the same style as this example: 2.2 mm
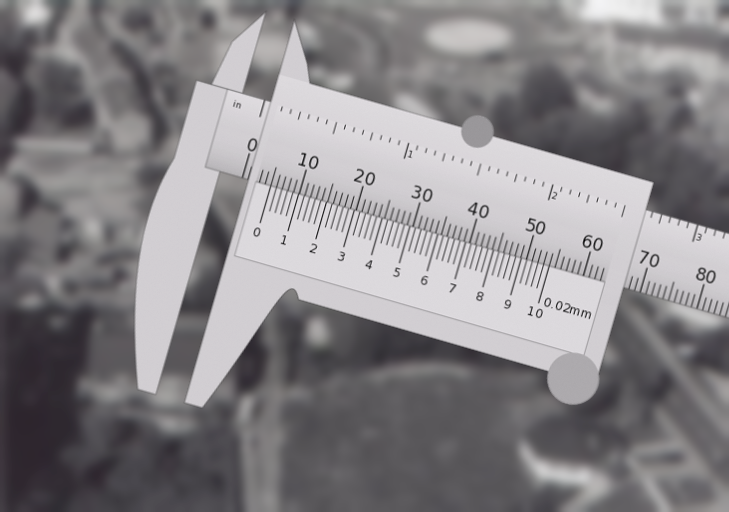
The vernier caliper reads 5.0 mm
